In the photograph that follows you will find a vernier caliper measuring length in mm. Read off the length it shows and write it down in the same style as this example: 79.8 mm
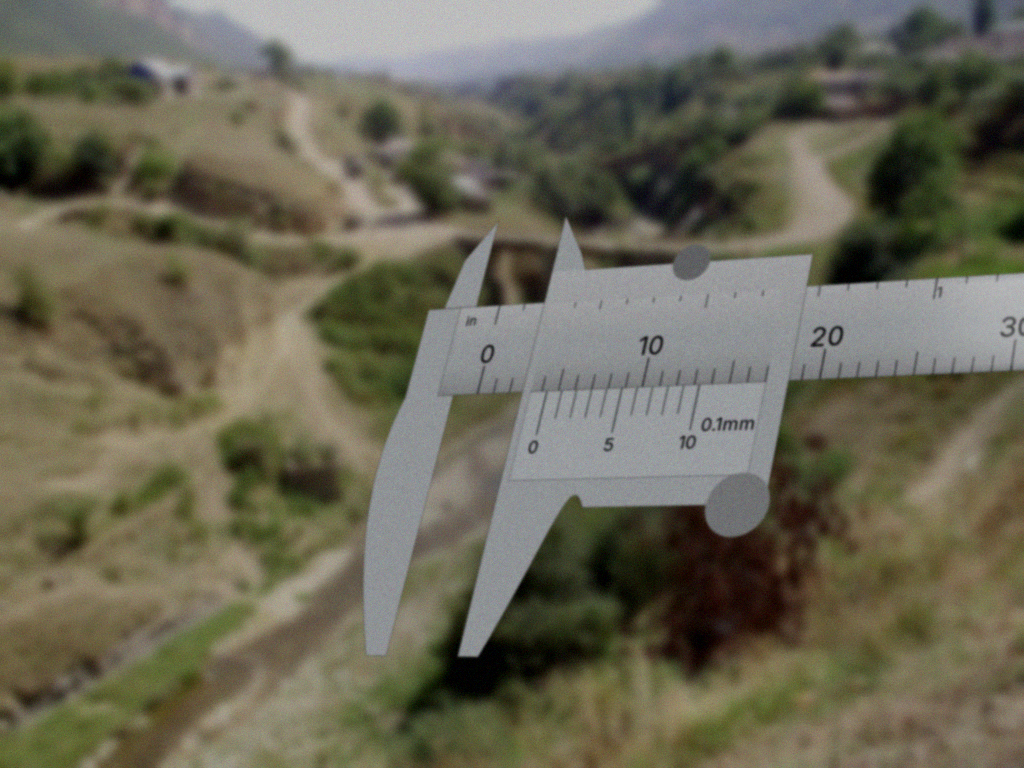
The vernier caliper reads 4.3 mm
